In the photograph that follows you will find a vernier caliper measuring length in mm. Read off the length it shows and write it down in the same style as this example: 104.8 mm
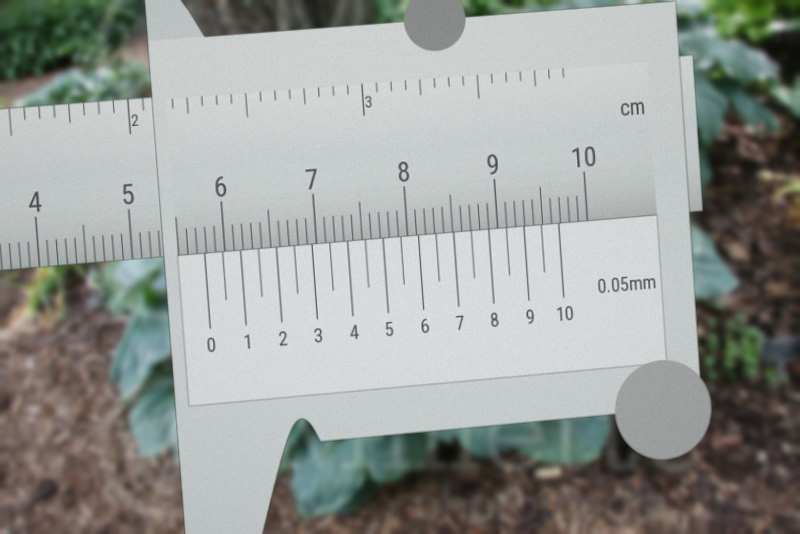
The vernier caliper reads 57.8 mm
